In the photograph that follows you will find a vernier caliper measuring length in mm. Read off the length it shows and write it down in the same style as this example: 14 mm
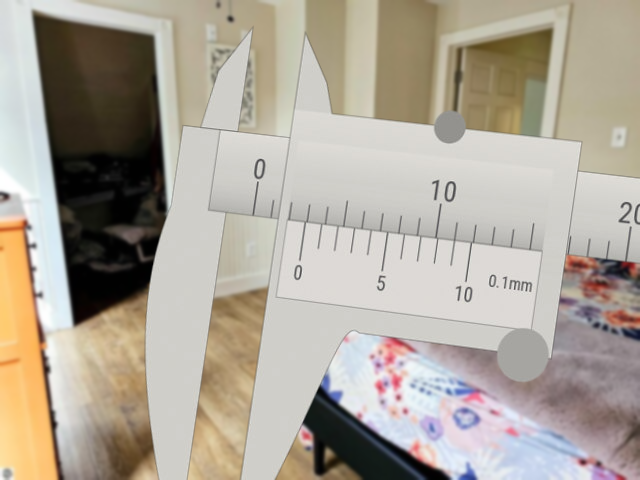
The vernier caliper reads 2.9 mm
